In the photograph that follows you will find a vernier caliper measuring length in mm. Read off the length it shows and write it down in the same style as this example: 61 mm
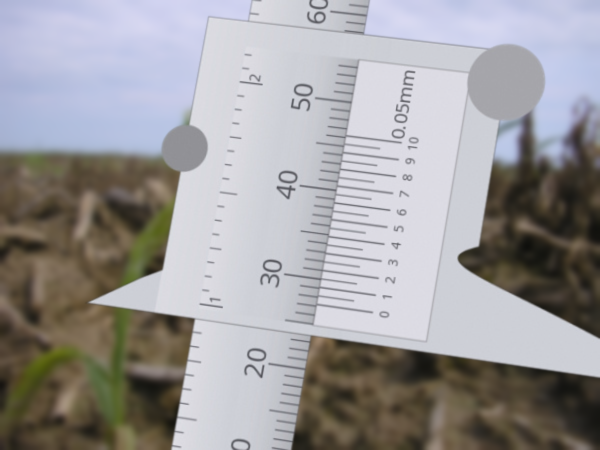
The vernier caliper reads 27.2 mm
